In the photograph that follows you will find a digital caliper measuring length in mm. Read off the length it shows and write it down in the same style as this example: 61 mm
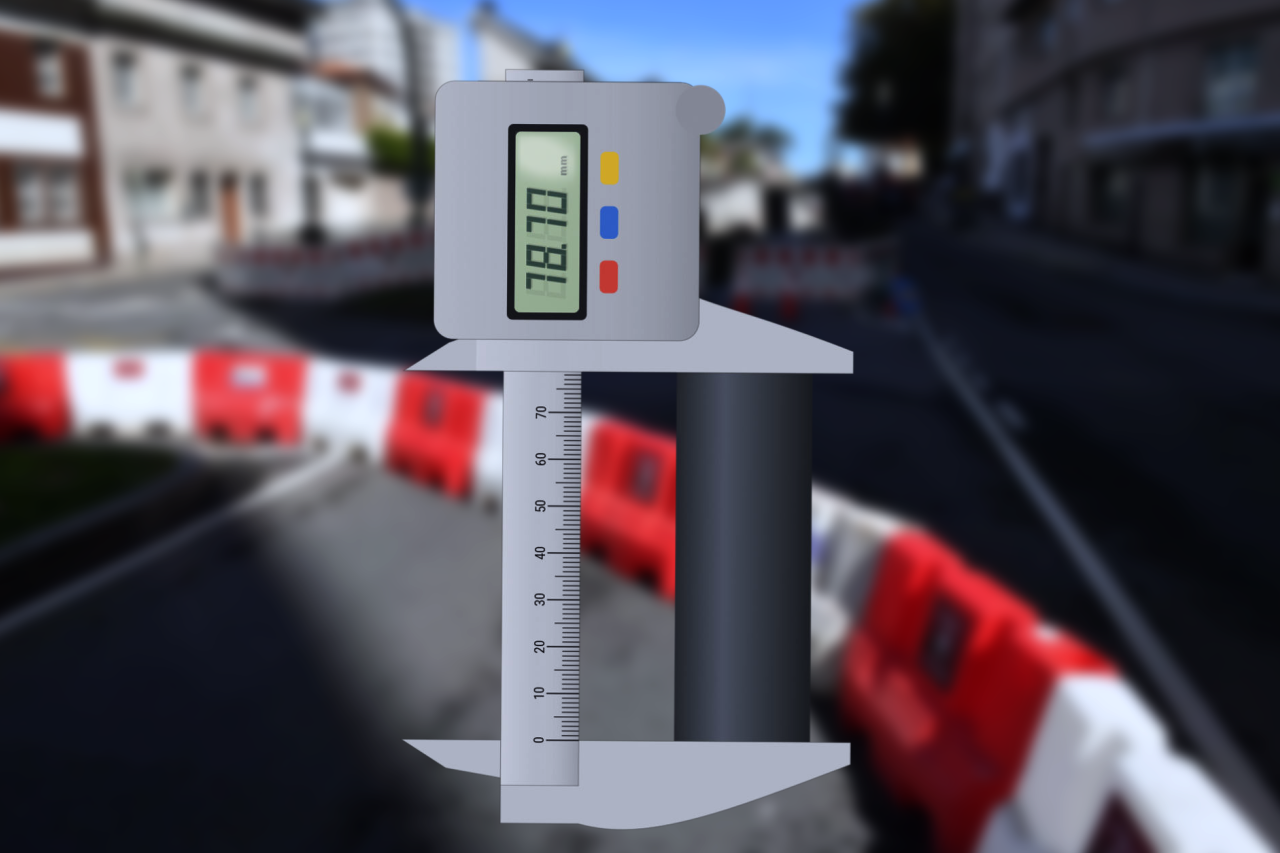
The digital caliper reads 78.70 mm
